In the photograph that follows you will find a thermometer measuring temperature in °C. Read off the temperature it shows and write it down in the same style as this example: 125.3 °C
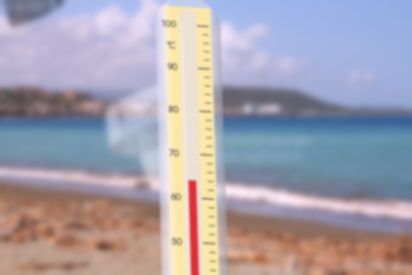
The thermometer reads 64 °C
